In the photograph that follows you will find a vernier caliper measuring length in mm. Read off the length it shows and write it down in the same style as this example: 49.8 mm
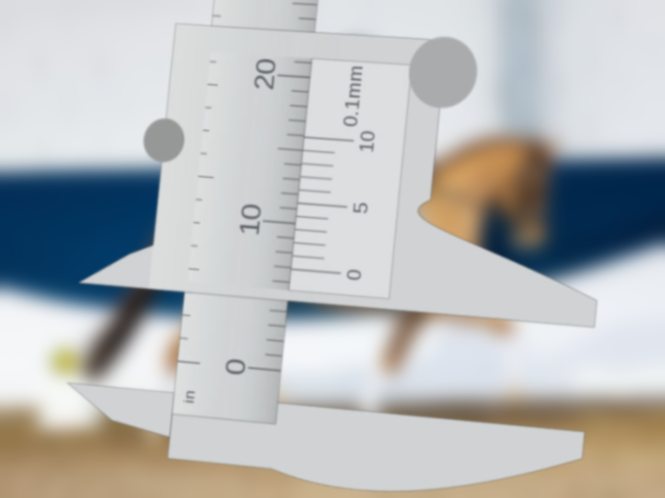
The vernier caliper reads 6.9 mm
